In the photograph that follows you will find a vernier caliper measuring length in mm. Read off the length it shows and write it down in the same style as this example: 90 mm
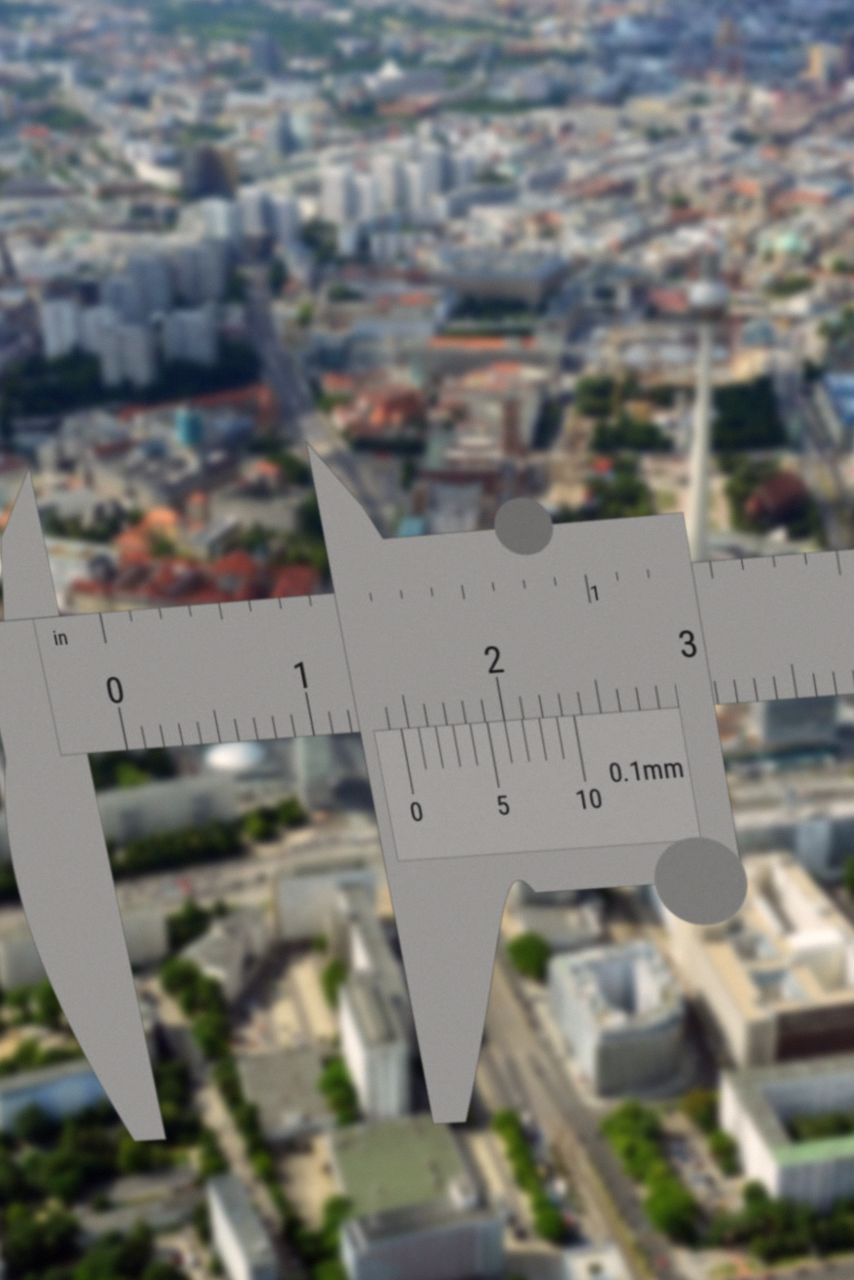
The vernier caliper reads 14.6 mm
